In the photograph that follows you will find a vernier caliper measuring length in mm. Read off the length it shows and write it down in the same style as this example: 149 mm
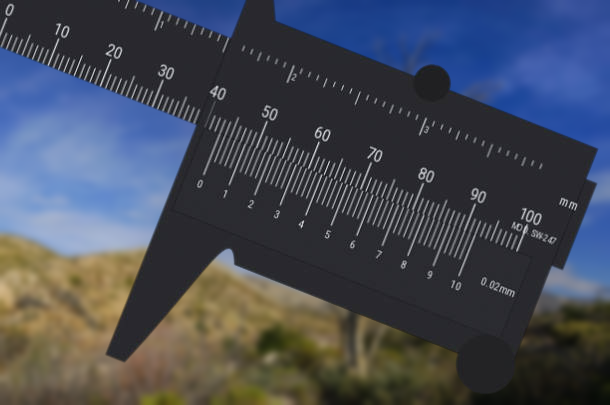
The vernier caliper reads 43.0 mm
